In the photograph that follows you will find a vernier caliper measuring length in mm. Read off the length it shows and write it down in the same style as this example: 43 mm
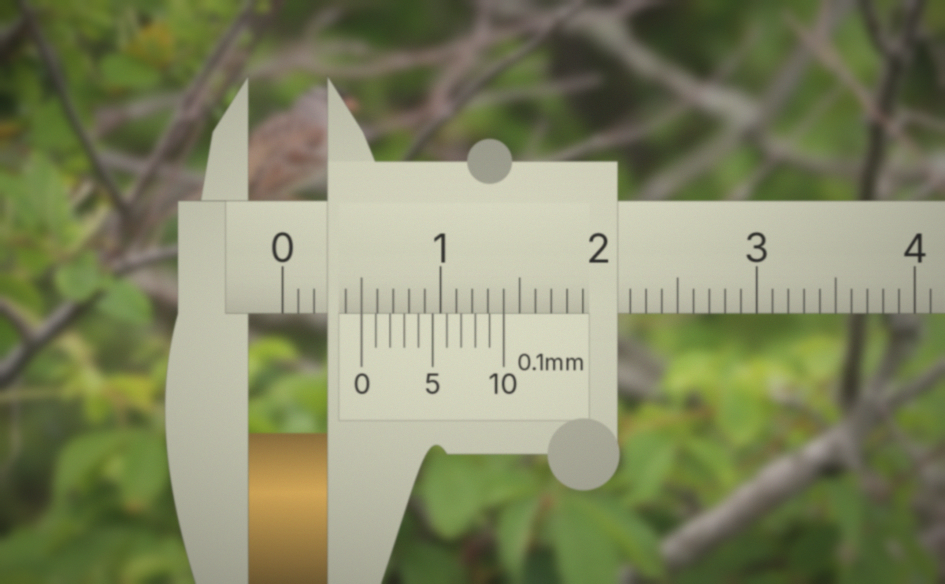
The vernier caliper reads 5.0 mm
